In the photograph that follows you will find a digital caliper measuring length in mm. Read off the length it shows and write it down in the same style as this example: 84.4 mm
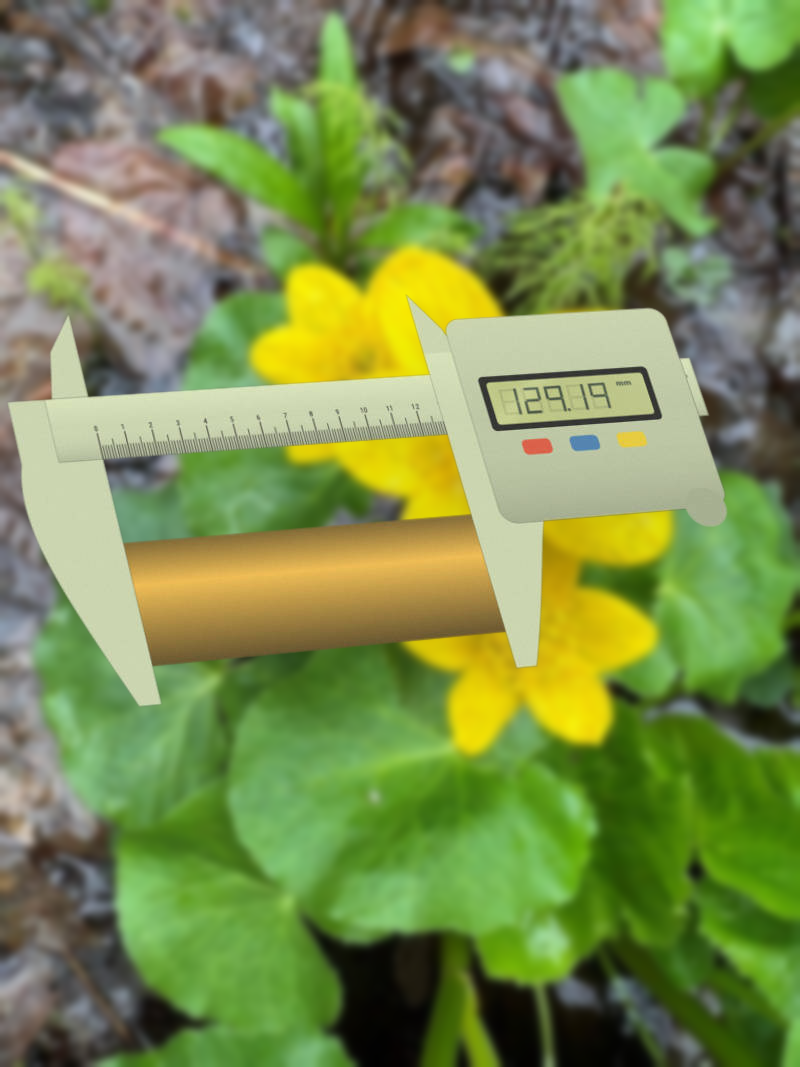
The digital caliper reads 129.19 mm
